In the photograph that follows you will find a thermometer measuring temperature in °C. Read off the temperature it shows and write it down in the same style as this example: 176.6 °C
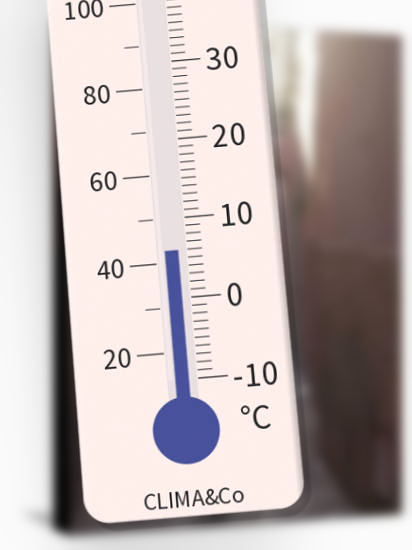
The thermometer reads 6 °C
